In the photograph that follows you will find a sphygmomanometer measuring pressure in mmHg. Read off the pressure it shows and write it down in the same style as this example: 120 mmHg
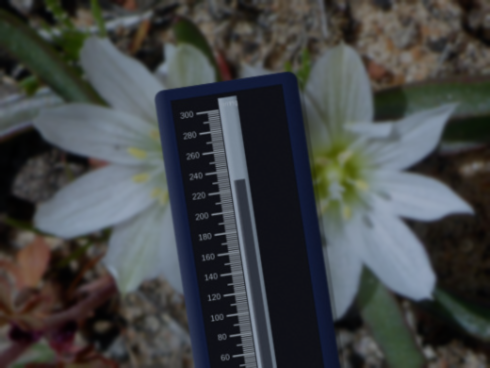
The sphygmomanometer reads 230 mmHg
